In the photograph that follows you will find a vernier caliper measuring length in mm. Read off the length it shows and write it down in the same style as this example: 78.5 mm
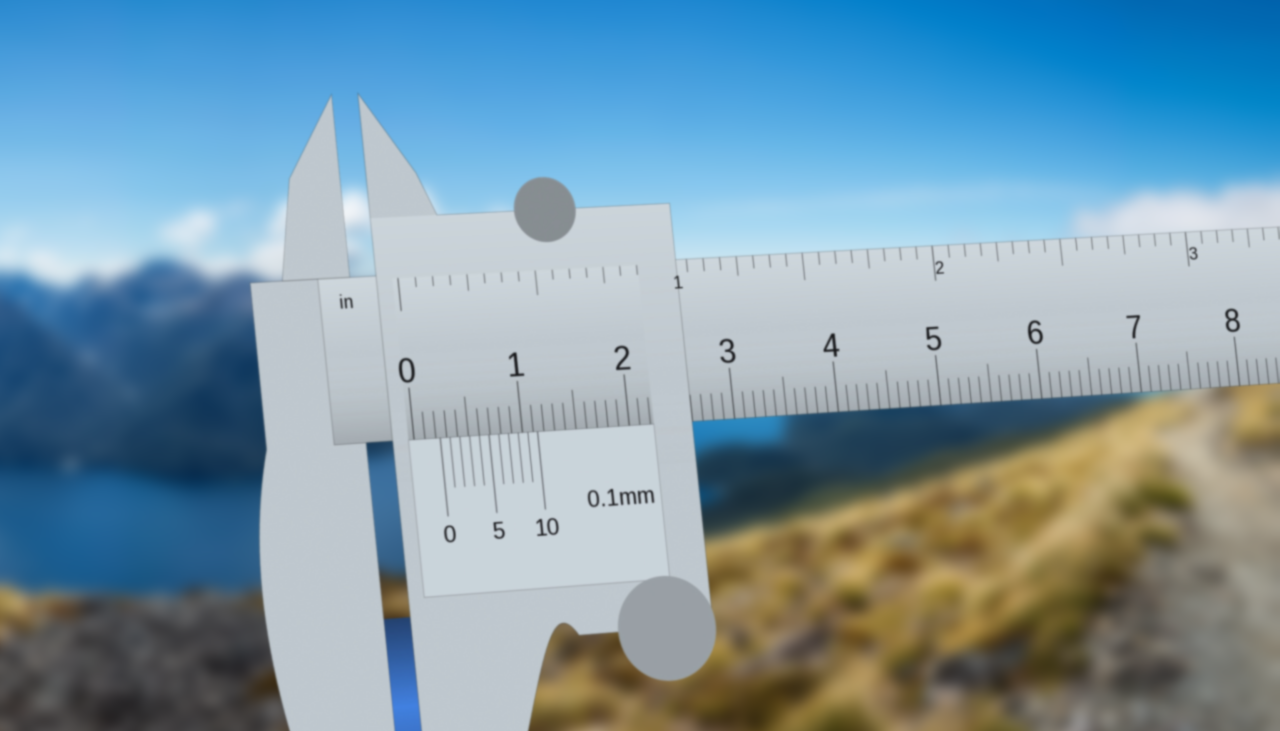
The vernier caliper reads 2.4 mm
